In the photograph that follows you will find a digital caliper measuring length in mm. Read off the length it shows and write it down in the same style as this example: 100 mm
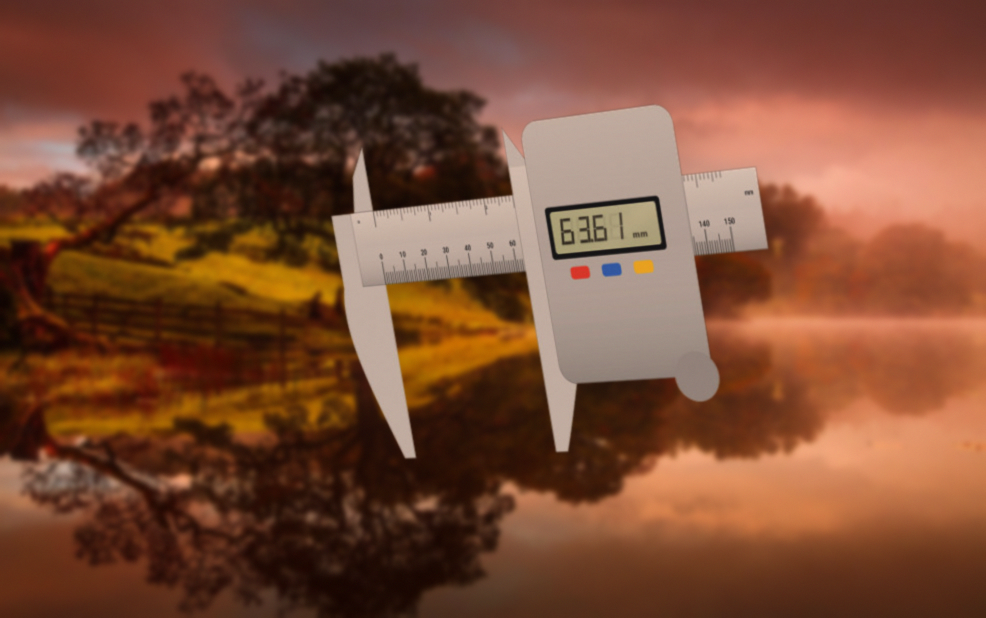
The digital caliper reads 63.61 mm
